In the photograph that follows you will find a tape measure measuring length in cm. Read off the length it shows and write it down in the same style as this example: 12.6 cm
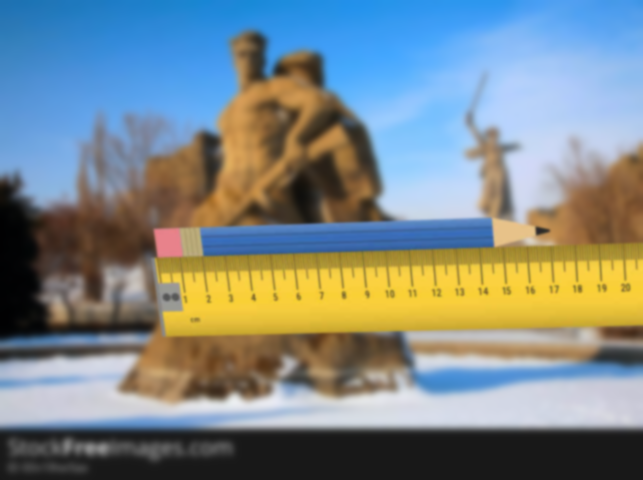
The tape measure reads 17 cm
